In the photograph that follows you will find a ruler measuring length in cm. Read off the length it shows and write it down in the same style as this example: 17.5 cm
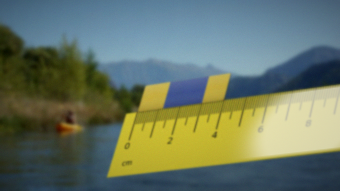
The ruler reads 4 cm
